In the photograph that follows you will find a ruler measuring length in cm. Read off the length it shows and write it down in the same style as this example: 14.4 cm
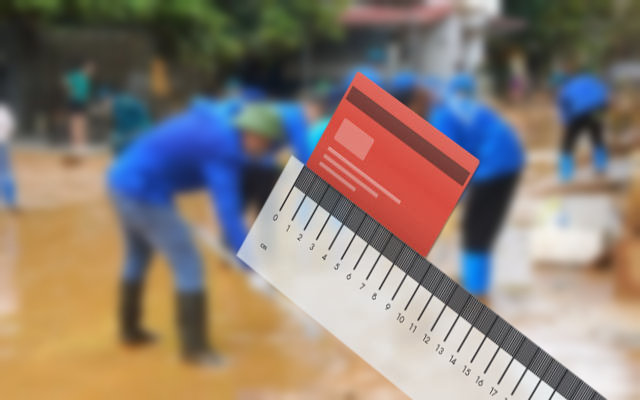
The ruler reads 9.5 cm
